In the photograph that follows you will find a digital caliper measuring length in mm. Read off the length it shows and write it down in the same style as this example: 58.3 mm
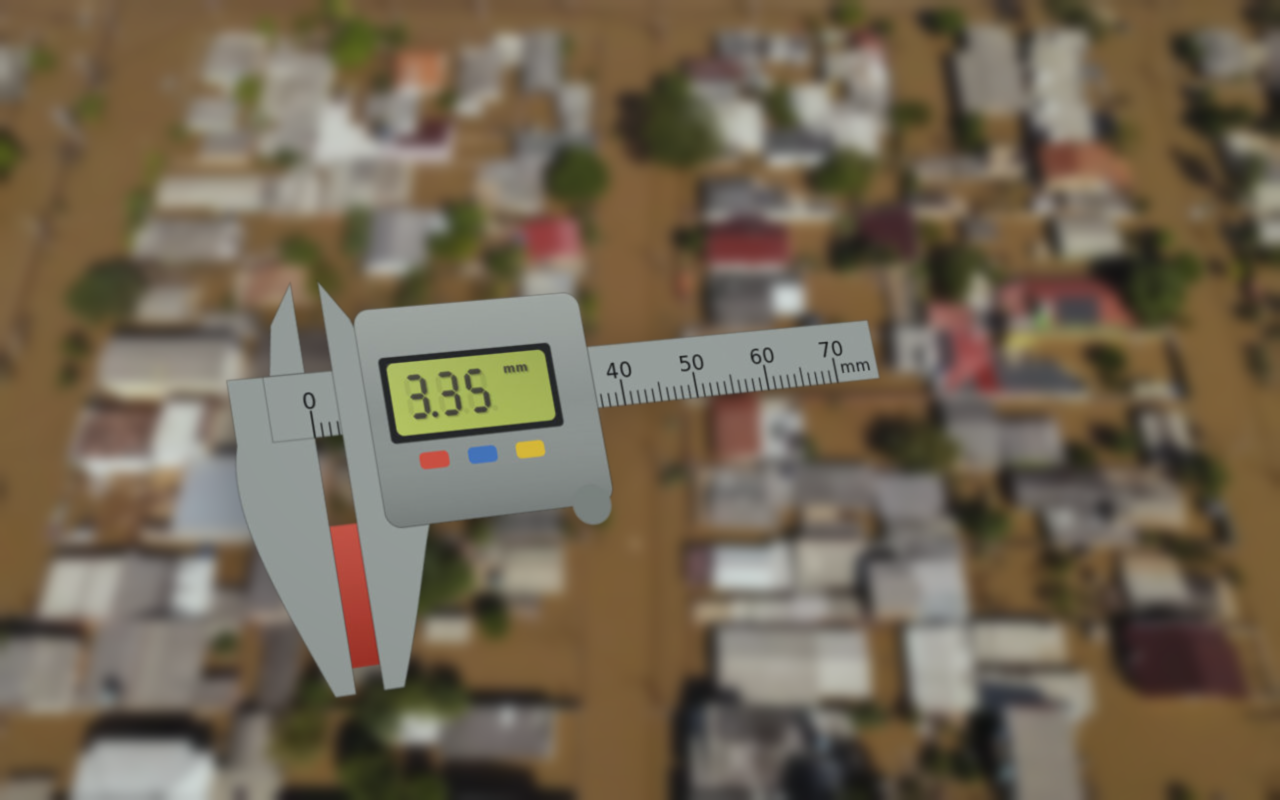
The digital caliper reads 3.35 mm
